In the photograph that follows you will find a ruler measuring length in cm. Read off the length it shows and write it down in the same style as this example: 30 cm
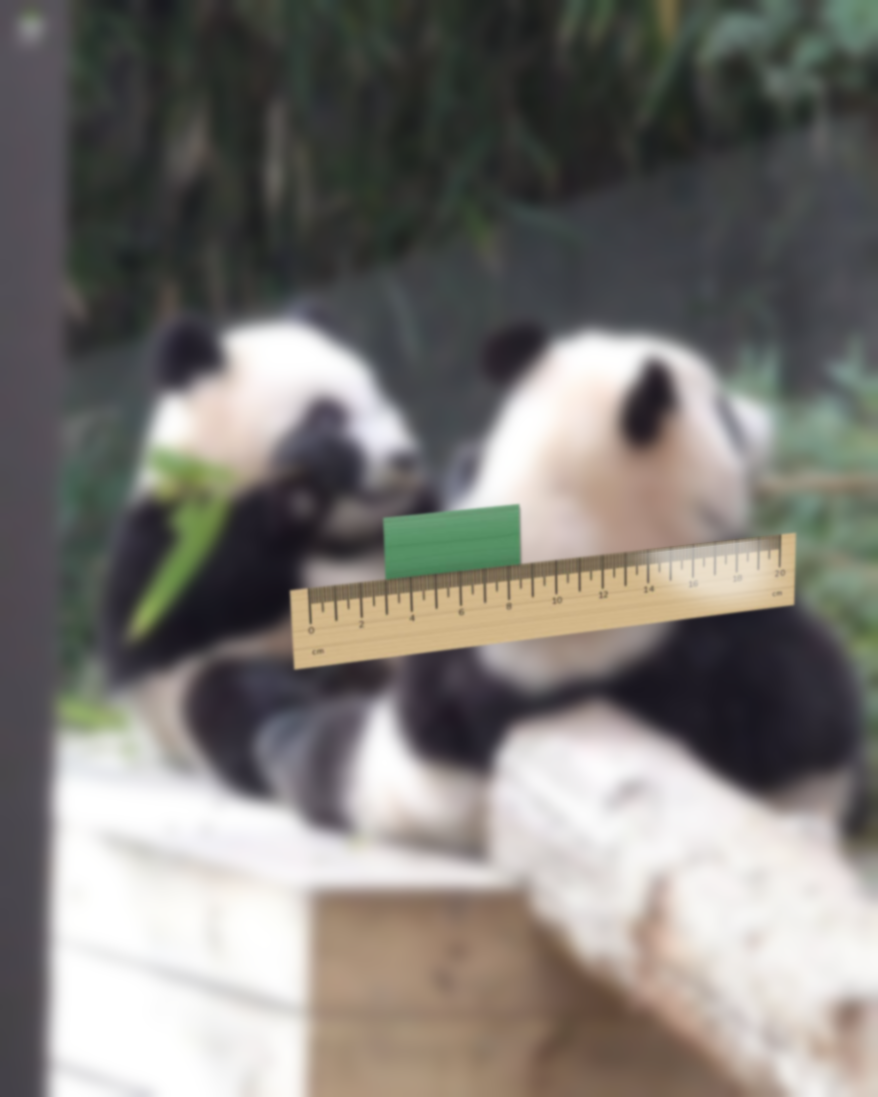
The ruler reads 5.5 cm
